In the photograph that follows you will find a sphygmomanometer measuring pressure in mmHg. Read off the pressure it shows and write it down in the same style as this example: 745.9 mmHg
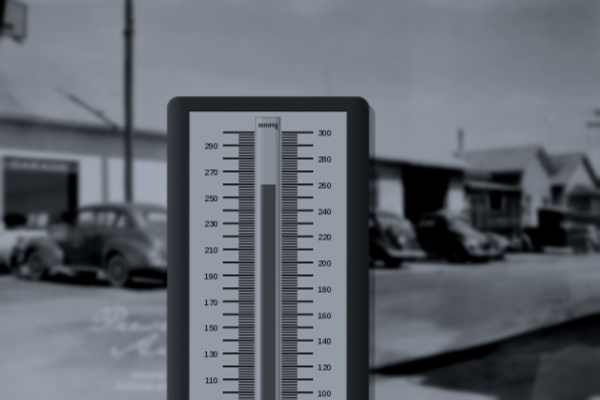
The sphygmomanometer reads 260 mmHg
